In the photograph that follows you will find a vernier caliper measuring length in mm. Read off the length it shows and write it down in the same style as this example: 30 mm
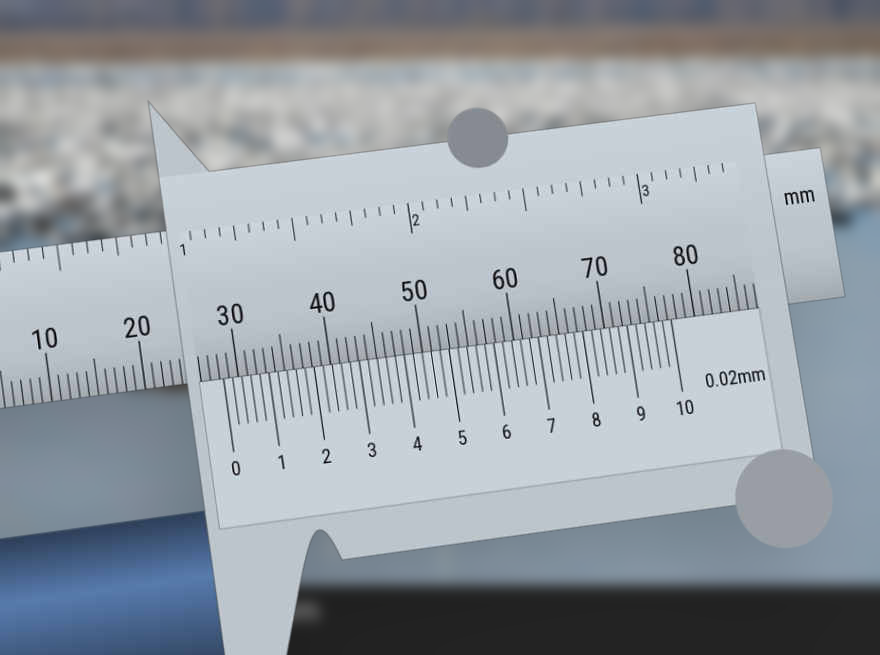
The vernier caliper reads 28.4 mm
